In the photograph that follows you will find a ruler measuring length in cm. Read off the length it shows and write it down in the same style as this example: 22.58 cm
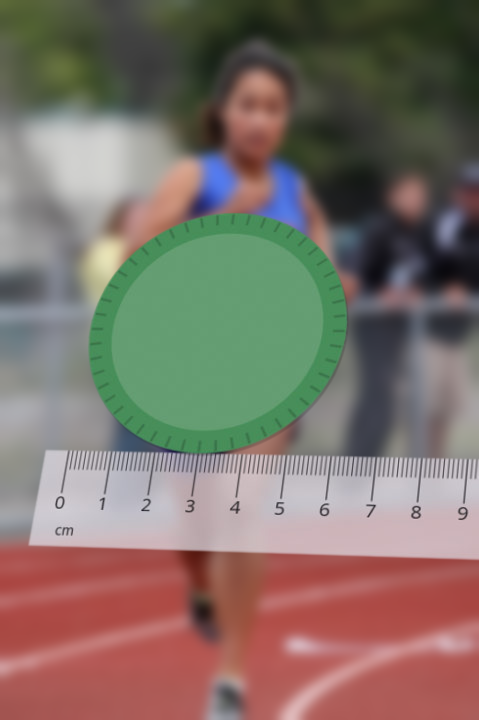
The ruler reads 6 cm
